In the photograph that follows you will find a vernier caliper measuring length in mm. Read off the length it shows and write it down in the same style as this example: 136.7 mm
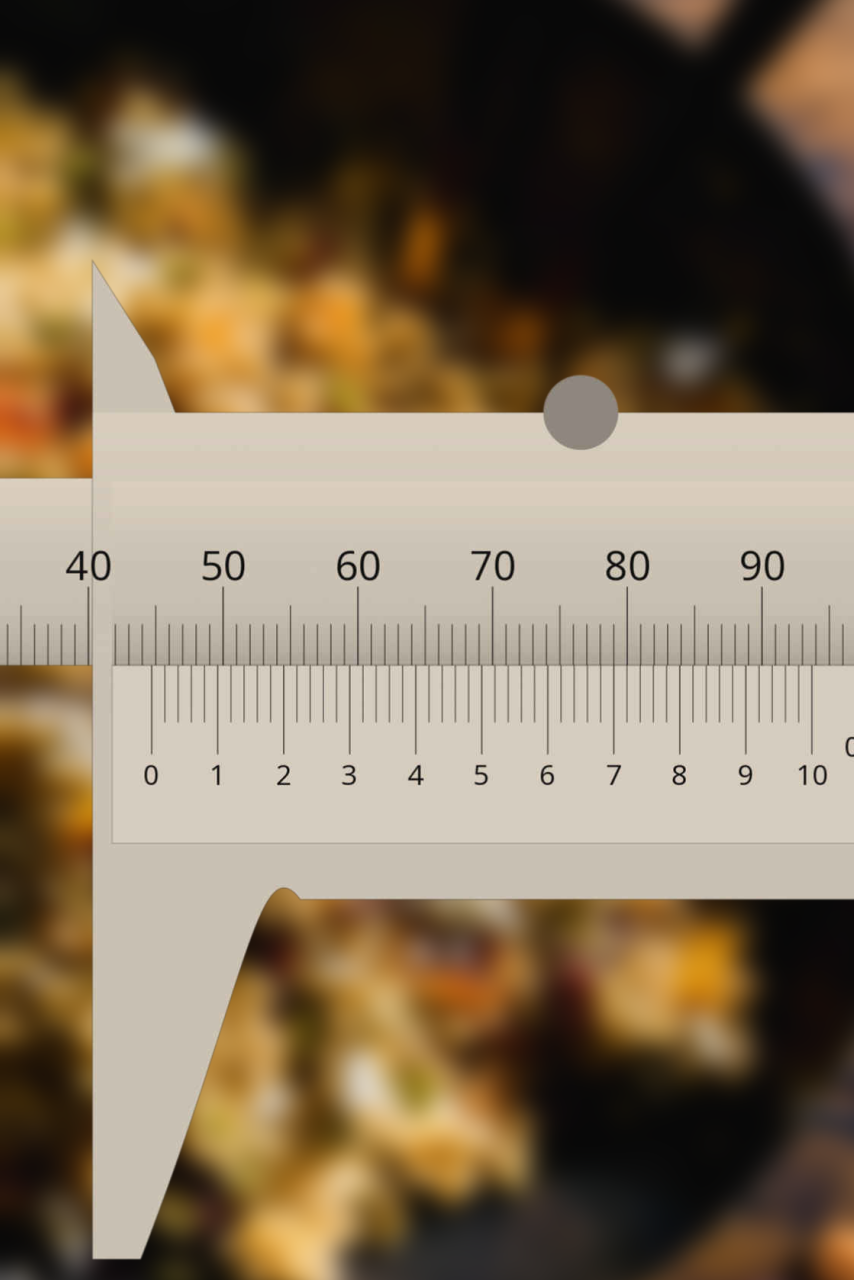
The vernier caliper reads 44.7 mm
